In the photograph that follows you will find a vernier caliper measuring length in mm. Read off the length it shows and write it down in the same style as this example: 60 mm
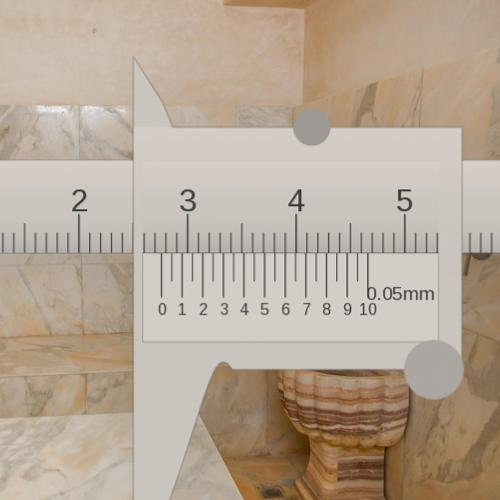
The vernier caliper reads 27.6 mm
